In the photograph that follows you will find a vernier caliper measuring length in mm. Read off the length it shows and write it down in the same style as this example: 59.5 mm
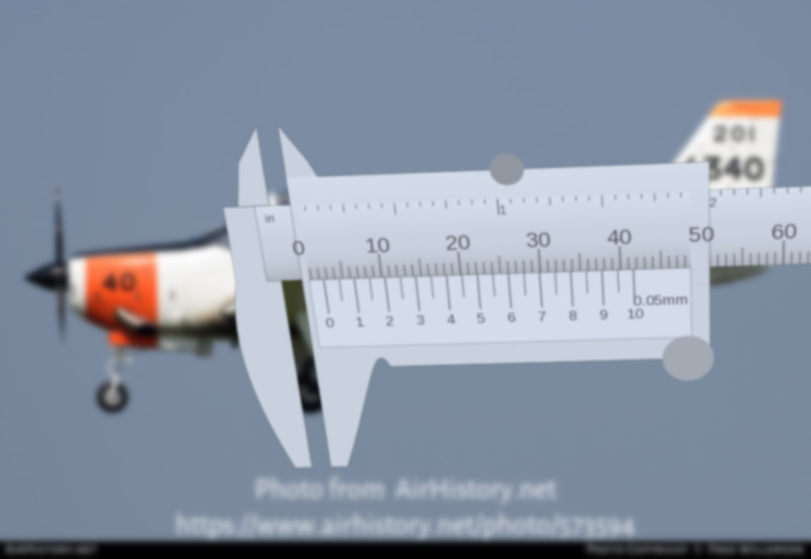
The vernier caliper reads 2.6 mm
